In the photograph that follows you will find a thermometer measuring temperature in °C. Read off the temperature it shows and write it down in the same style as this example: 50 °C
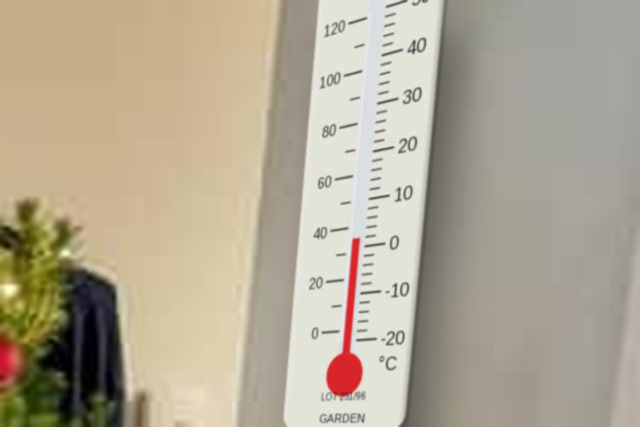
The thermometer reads 2 °C
